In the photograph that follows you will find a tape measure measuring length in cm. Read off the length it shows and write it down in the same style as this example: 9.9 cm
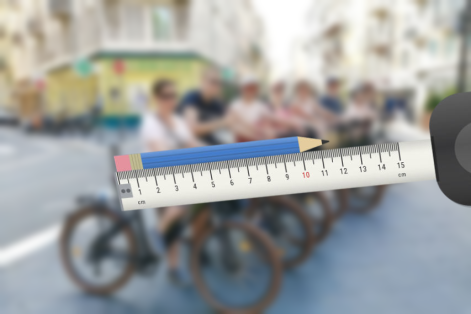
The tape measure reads 11.5 cm
